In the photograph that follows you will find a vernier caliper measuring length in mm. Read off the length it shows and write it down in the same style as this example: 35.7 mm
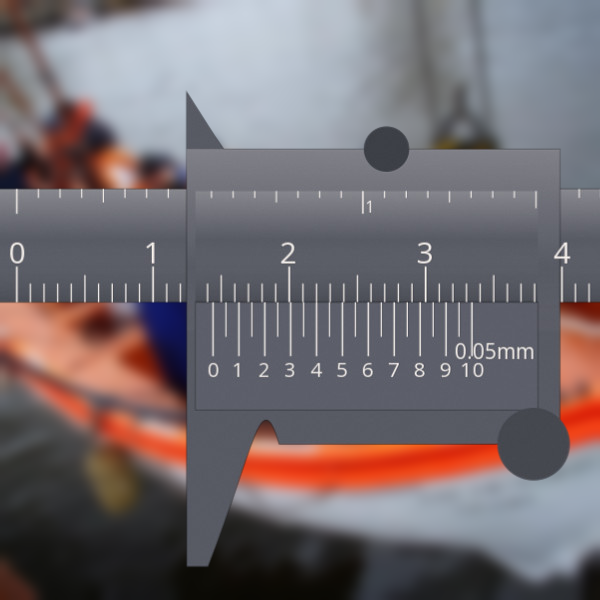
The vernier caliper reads 14.4 mm
